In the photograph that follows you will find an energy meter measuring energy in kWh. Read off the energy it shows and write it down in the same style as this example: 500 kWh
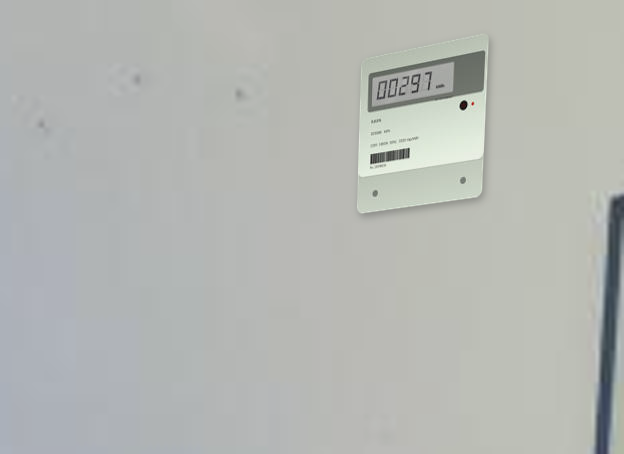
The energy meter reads 297 kWh
